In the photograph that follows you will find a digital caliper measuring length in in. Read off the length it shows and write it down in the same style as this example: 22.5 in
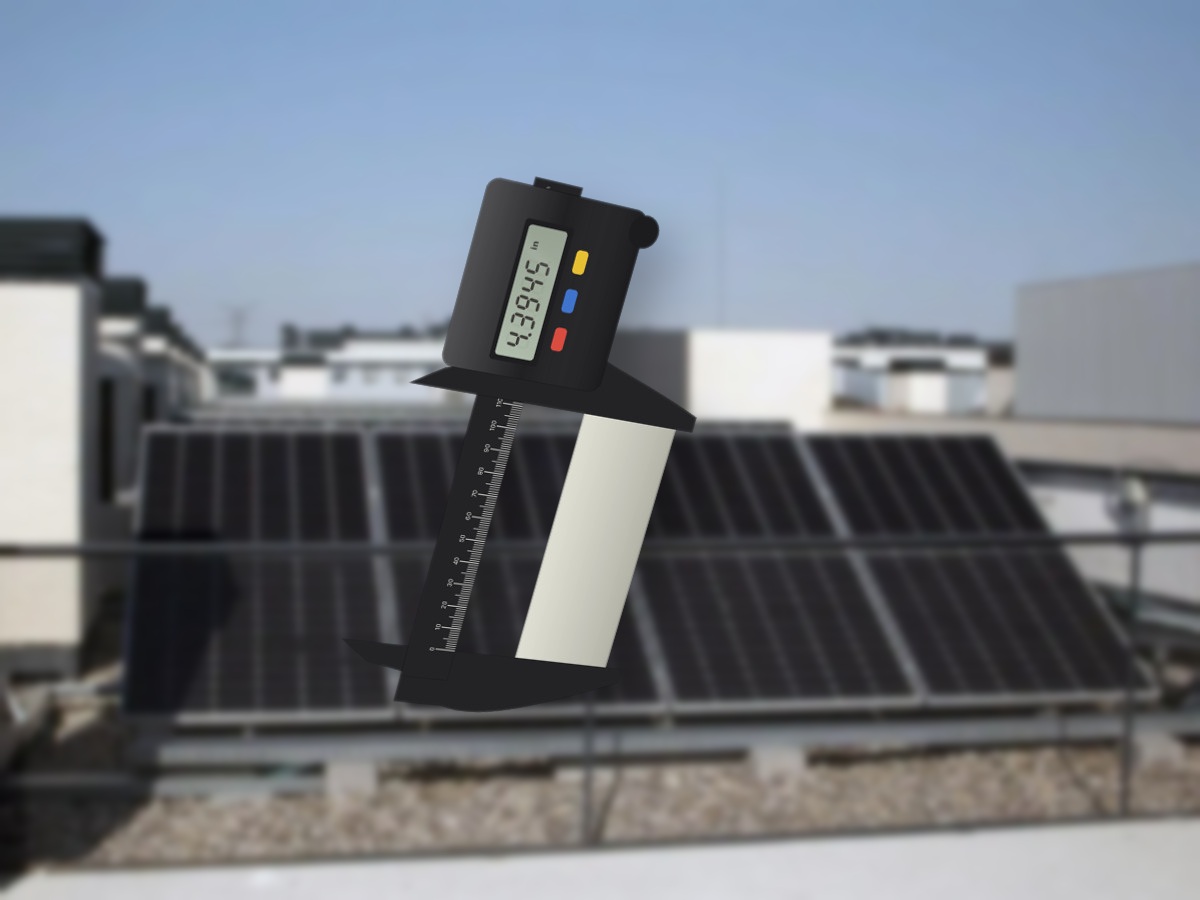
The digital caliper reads 4.3945 in
